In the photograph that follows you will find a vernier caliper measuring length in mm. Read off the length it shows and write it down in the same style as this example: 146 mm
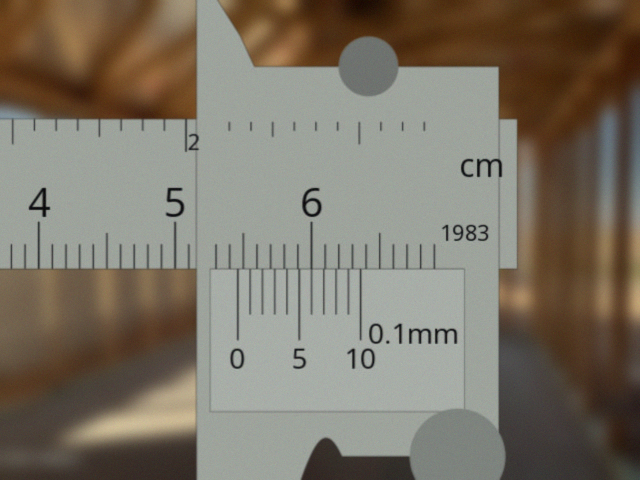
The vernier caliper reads 54.6 mm
